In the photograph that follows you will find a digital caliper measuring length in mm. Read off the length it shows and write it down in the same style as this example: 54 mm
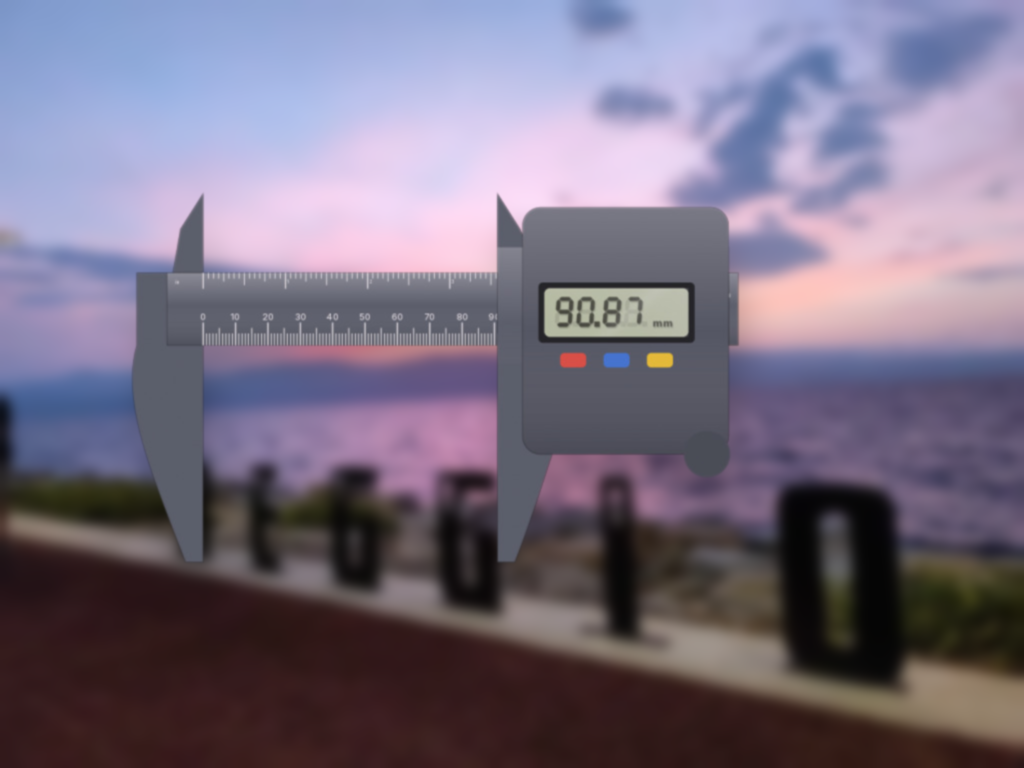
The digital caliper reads 90.87 mm
